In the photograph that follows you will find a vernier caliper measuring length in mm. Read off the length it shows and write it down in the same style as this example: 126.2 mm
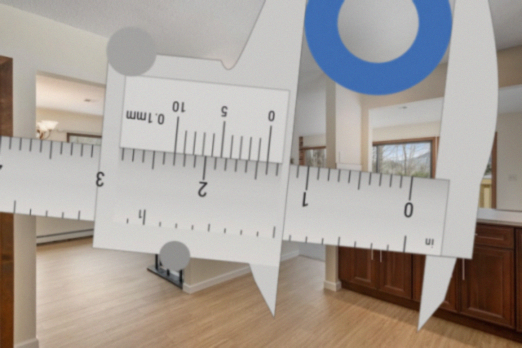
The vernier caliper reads 14.0 mm
